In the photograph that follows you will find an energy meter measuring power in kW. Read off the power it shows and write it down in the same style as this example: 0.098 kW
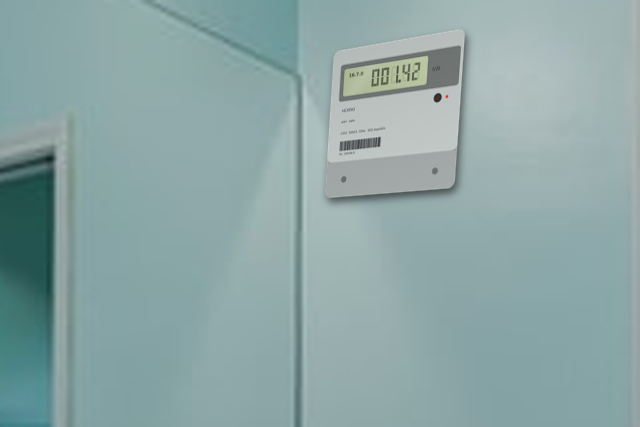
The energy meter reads 1.42 kW
